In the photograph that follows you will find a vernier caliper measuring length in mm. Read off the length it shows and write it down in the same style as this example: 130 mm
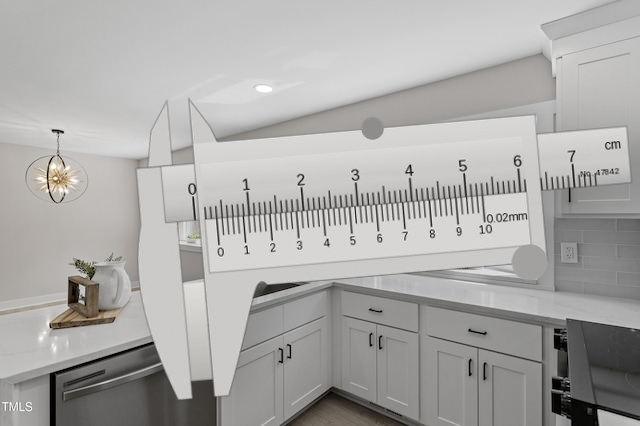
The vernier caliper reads 4.0 mm
